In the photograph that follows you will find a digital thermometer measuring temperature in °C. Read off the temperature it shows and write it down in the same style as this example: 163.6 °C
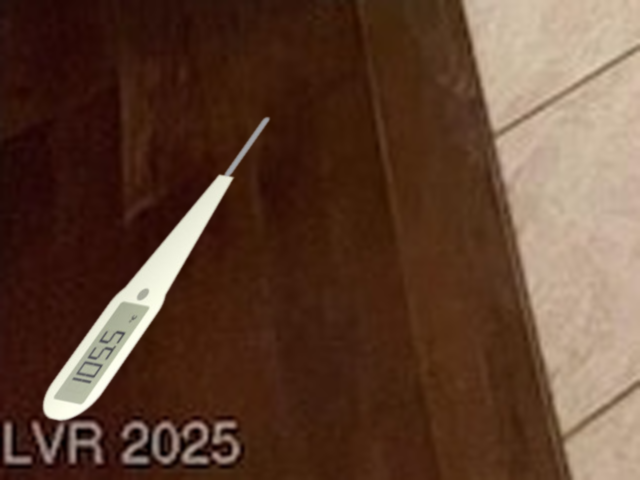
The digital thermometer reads 105.5 °C
